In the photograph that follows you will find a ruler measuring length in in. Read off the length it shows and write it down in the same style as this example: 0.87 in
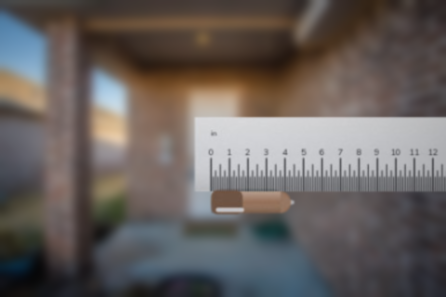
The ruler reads 4.5 in
